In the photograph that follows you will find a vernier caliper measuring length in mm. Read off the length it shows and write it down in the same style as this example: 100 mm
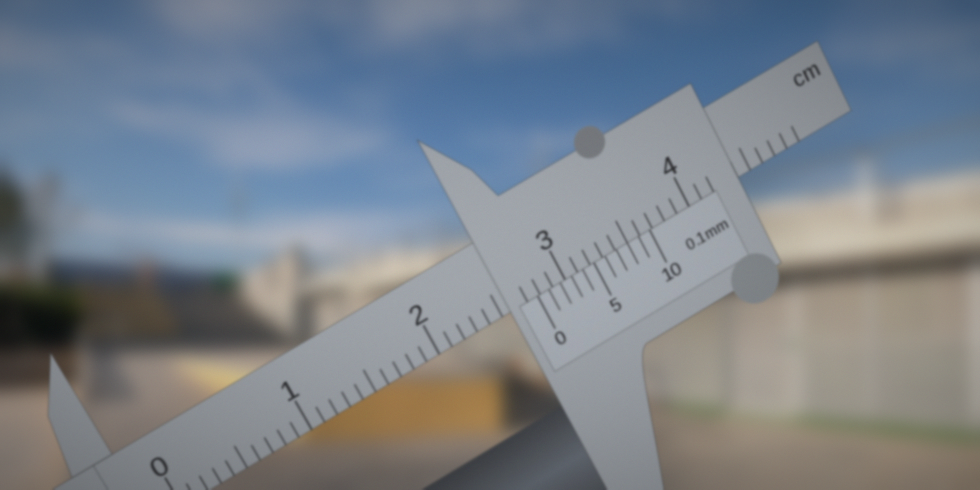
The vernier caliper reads 27.8 mm
